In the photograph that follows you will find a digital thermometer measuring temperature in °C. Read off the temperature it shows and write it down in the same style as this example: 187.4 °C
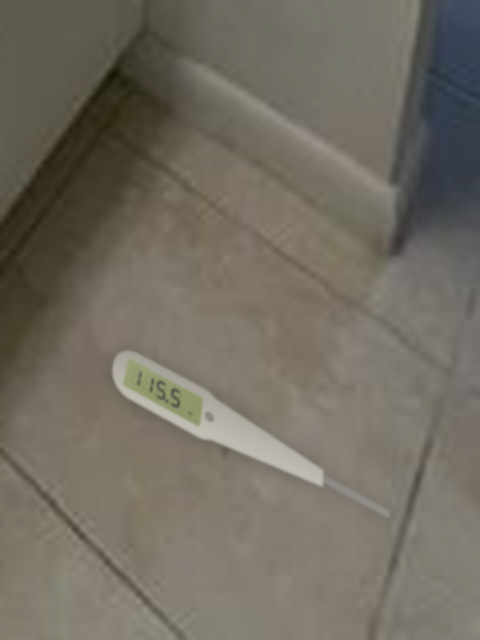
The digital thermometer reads 115.5 °C
